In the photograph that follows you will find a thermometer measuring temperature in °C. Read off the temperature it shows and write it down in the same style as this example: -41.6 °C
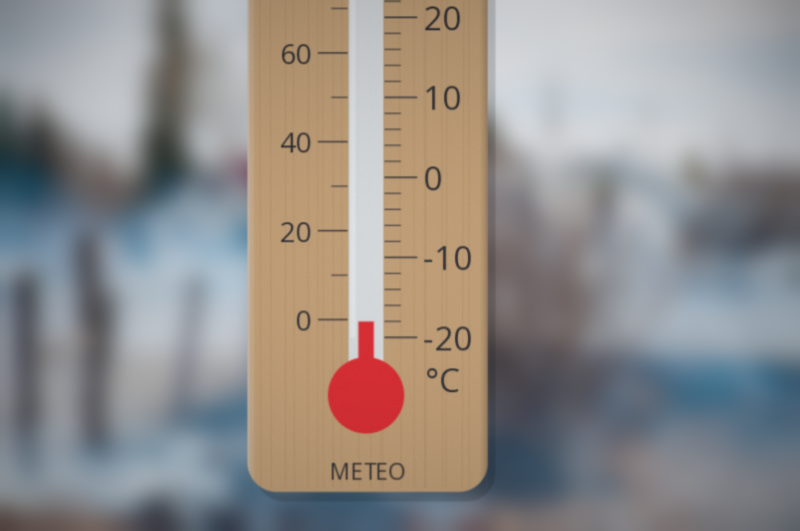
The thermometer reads -18 °C
